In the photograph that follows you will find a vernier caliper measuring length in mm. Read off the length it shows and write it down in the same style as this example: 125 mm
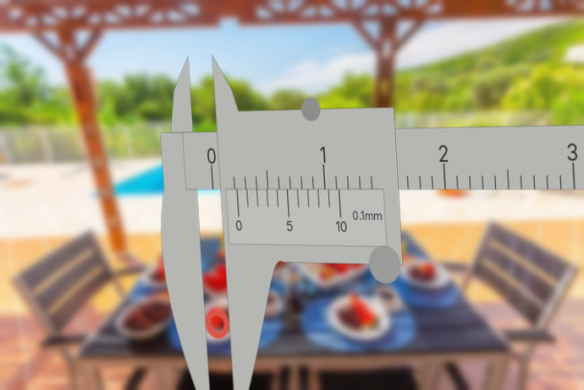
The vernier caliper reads 2.2 mm
